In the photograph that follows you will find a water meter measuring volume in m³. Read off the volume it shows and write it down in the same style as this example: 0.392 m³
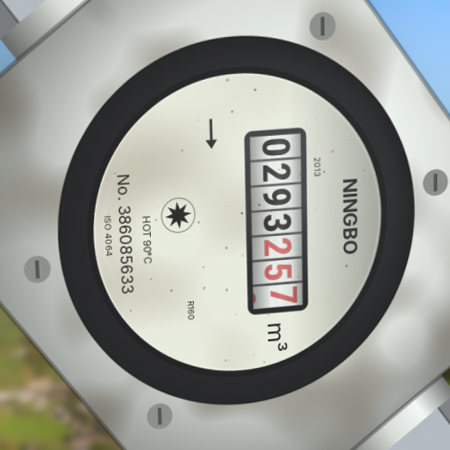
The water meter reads 293.257 m³
